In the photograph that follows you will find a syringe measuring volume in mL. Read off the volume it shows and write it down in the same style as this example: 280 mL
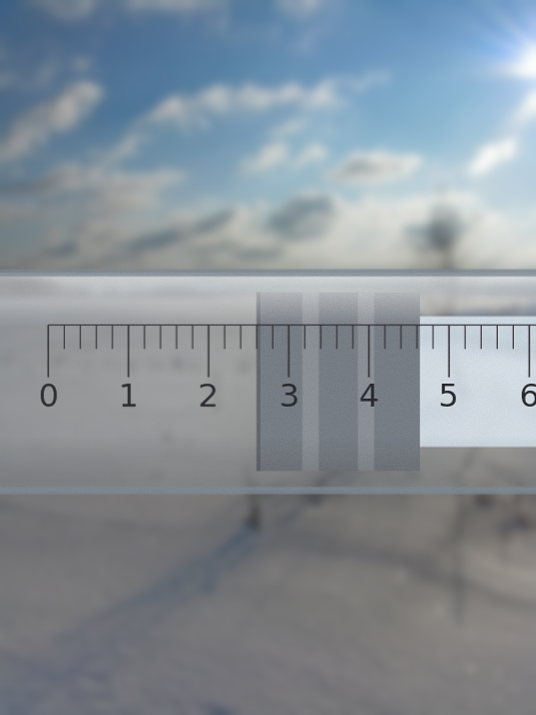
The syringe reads 2.6 mL
